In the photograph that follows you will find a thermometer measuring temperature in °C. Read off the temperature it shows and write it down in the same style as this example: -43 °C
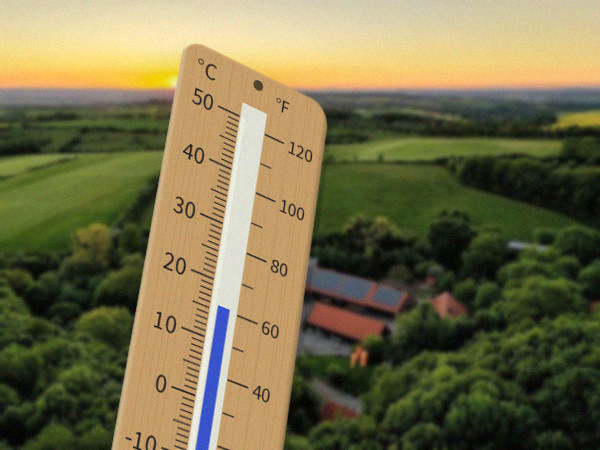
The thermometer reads 16 °C
